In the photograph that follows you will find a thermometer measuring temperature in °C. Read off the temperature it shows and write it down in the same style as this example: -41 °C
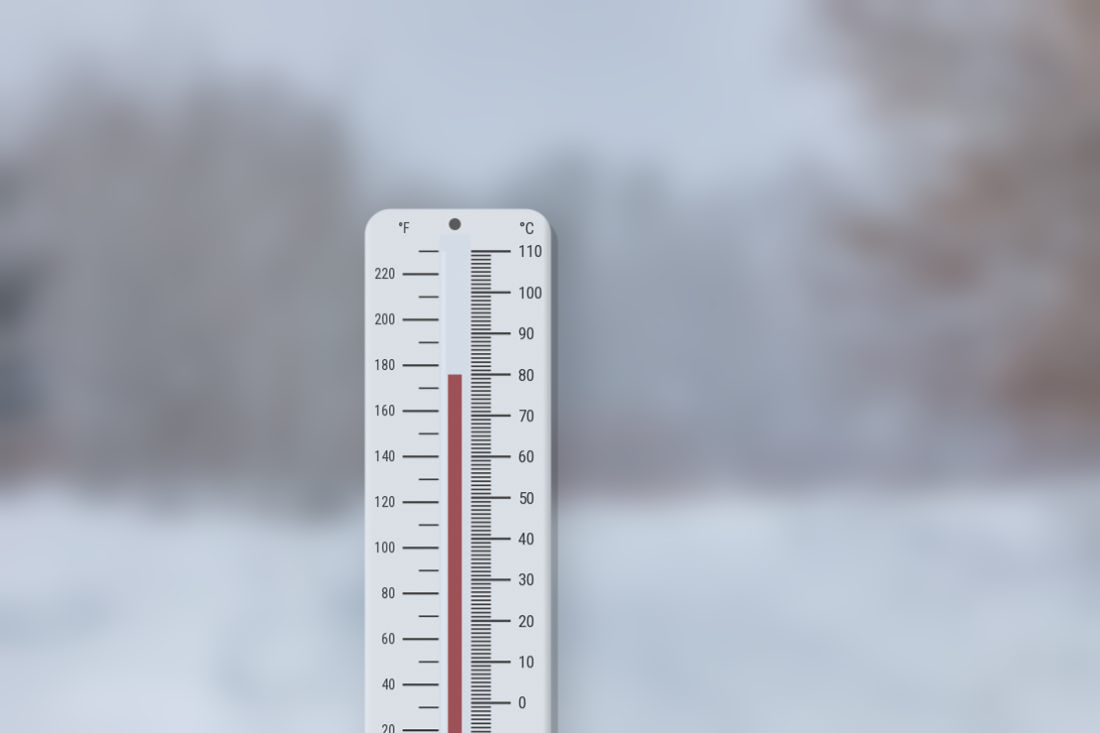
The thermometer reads 80 °C
